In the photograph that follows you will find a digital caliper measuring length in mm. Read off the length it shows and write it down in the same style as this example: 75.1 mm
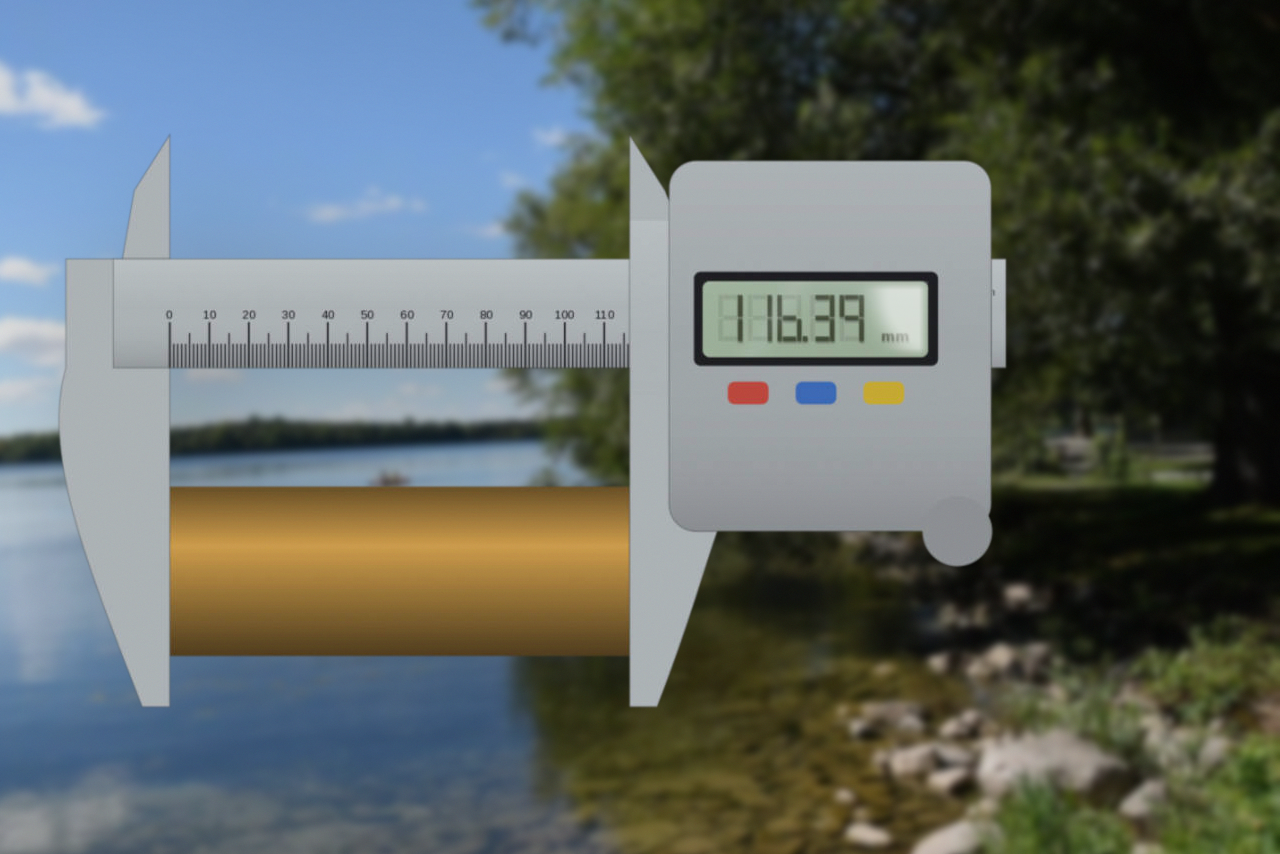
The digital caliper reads 116.39 mm
